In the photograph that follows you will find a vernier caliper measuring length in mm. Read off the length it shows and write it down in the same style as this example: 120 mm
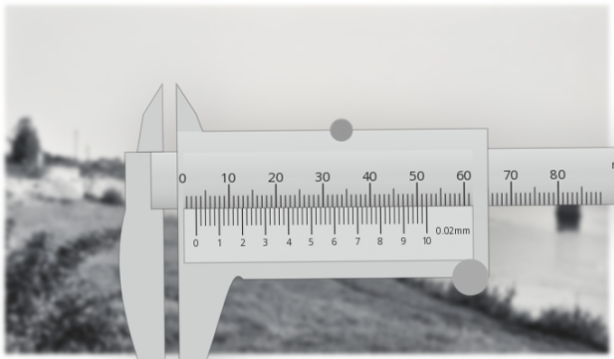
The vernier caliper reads 3.0 mm
